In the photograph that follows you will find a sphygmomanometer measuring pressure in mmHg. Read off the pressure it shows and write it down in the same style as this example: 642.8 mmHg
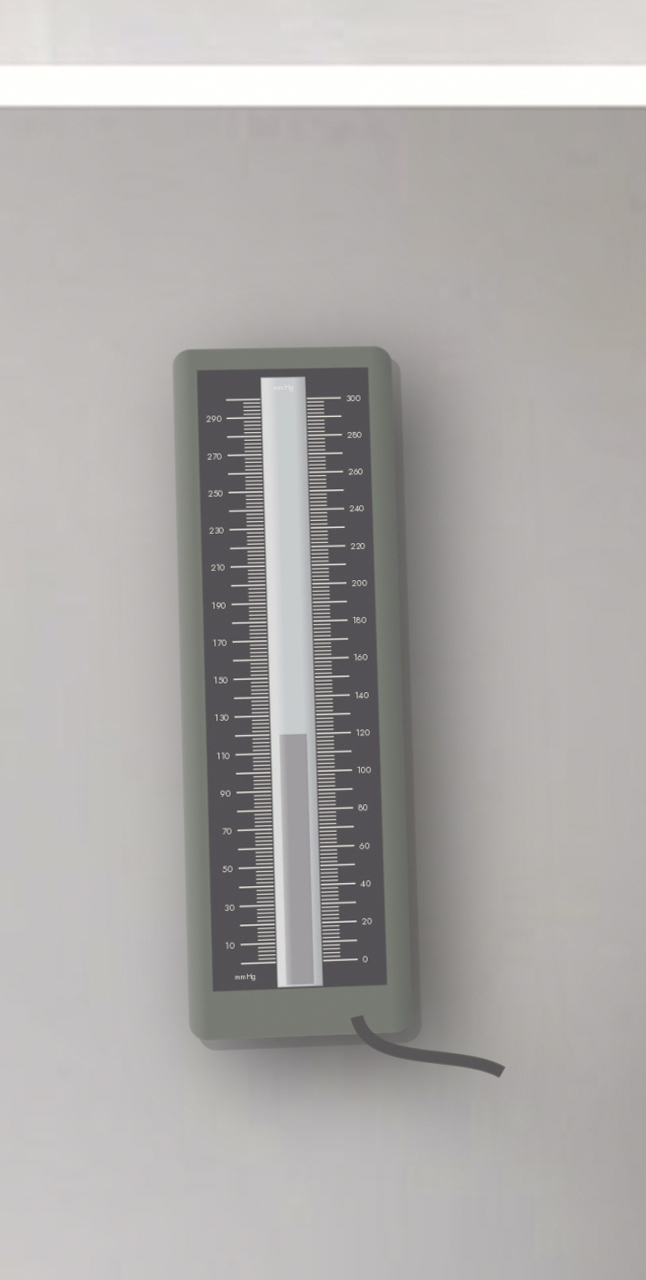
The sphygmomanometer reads 120 mmHg
